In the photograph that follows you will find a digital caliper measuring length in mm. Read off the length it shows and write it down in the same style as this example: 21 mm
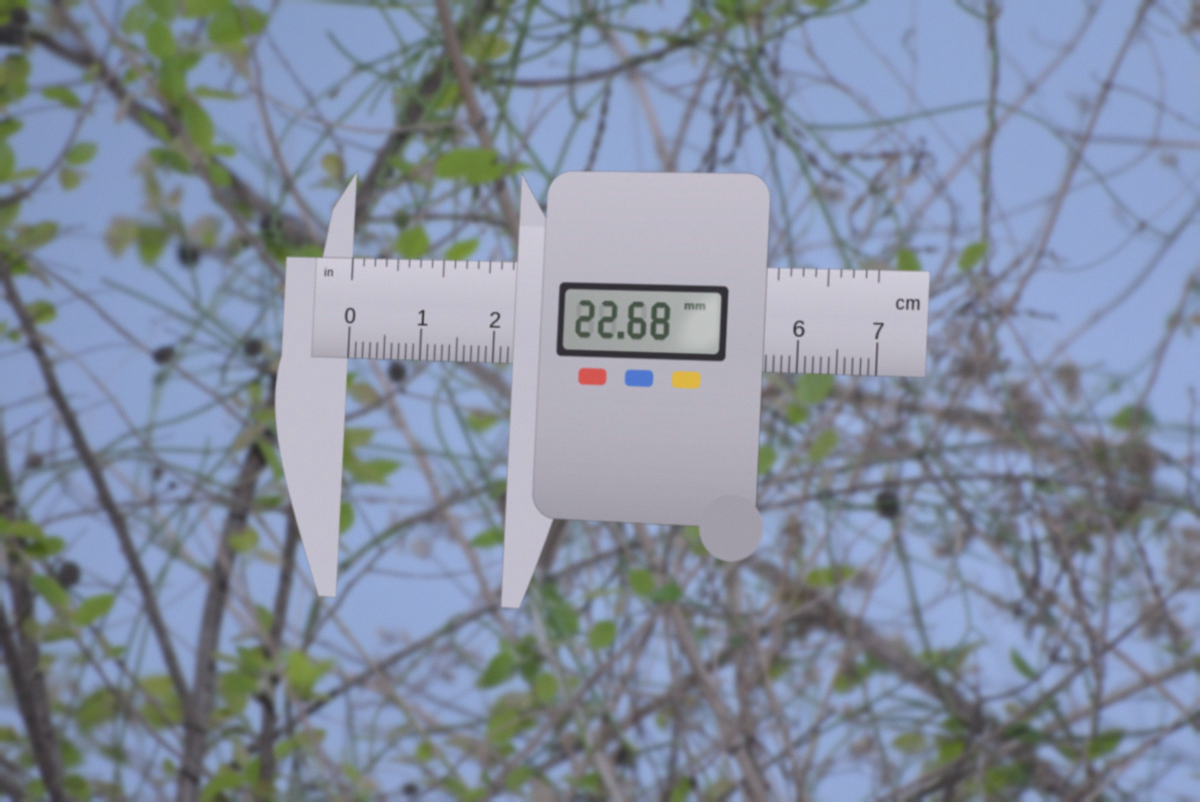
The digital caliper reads 22.68 mm
